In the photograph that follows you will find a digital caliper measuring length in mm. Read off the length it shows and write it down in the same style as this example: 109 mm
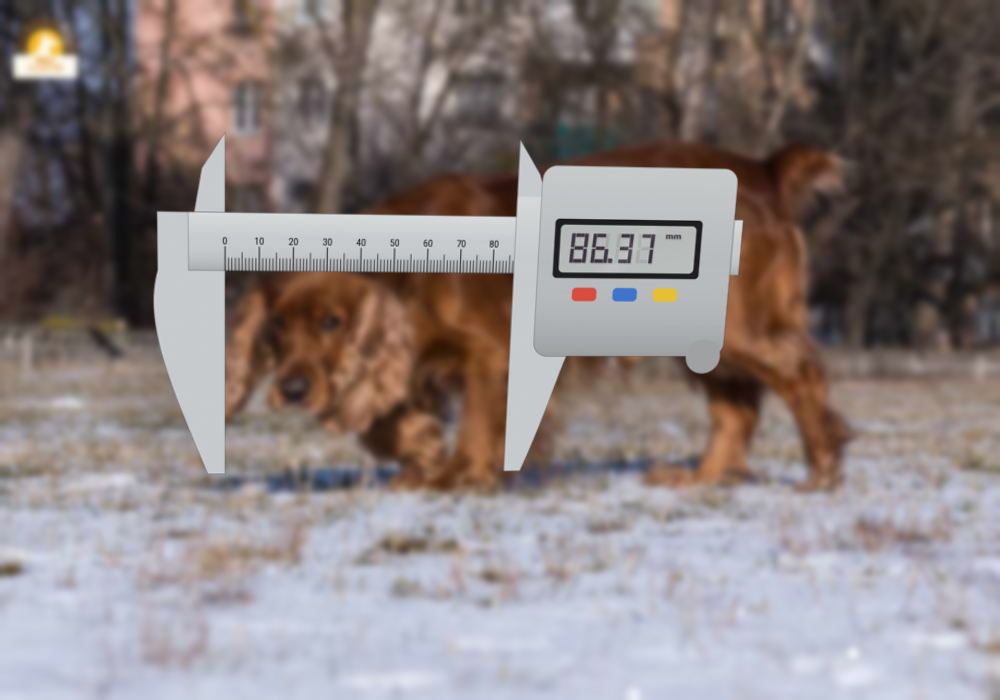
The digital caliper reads 86.37 mm
